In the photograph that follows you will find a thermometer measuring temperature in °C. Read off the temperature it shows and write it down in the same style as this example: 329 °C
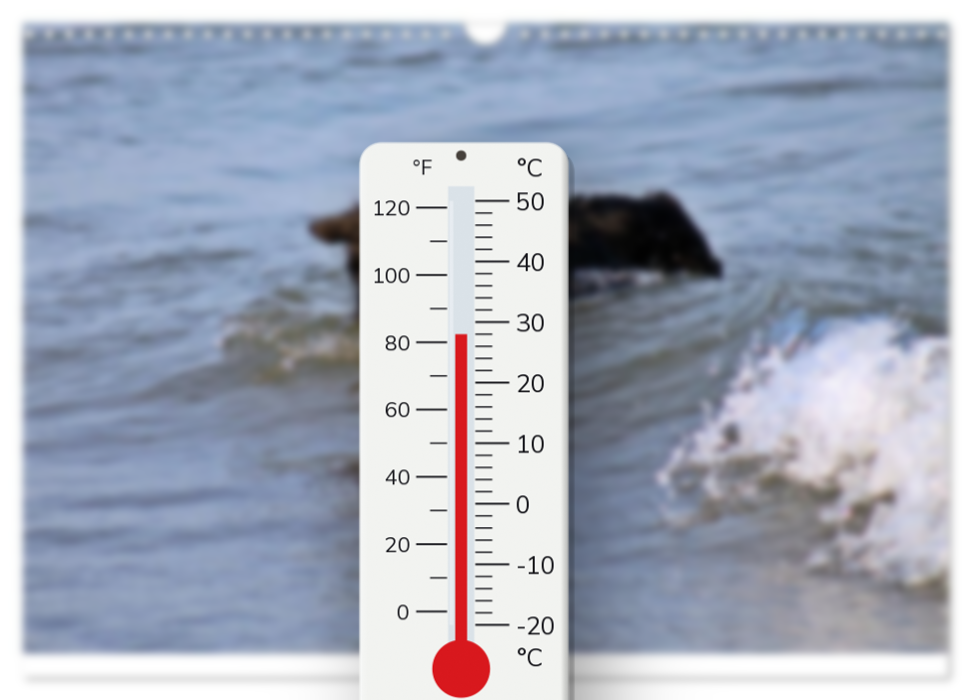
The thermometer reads 28 °C
